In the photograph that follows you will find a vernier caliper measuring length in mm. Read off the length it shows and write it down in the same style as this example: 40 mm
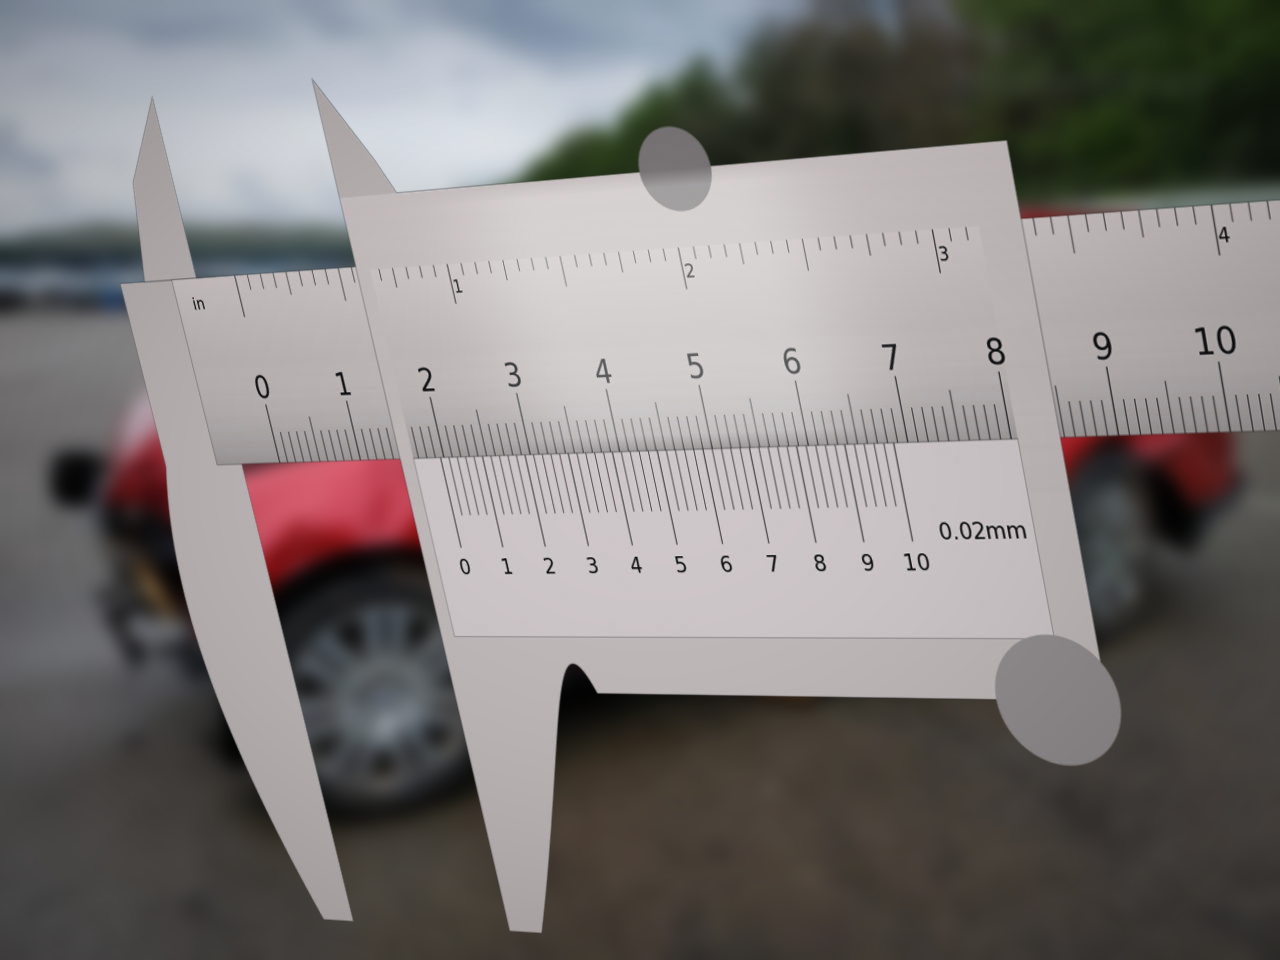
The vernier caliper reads 19.6 mm
